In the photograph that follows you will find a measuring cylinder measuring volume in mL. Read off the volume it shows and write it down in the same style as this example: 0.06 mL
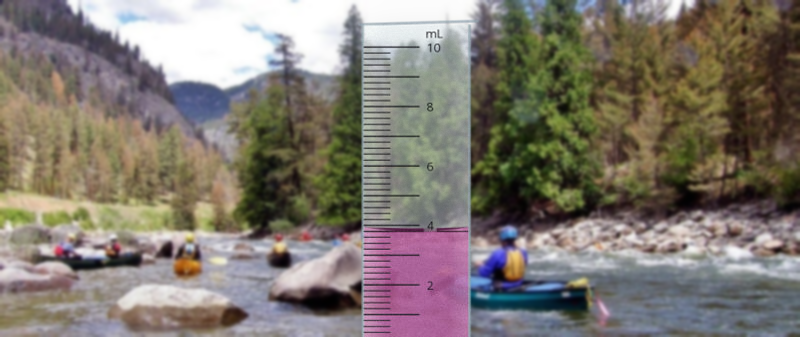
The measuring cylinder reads 3.8 mL
